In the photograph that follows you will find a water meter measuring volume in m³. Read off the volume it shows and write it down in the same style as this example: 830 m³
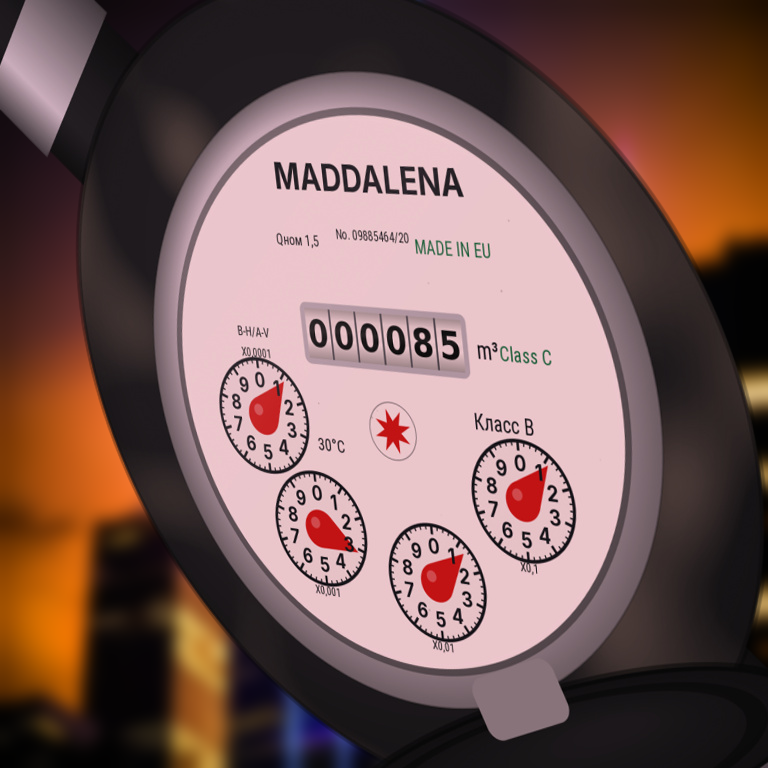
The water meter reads 85.1131 m³
